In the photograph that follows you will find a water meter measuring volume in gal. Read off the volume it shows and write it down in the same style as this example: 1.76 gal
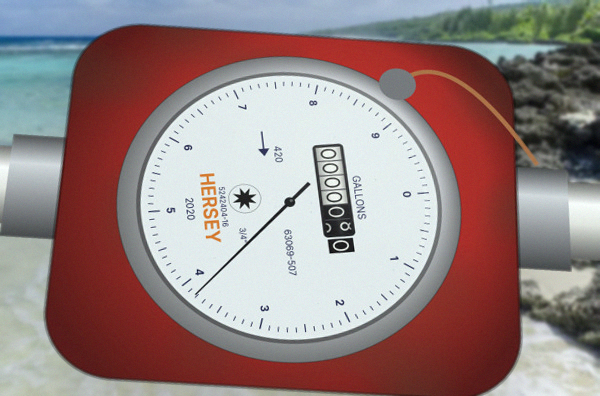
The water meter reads 83.8 gal
